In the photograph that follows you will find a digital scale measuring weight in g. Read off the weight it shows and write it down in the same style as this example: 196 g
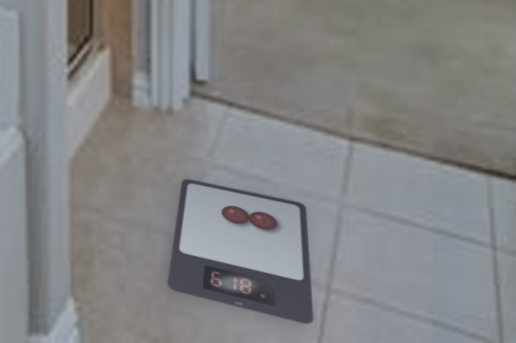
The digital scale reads 618 g
